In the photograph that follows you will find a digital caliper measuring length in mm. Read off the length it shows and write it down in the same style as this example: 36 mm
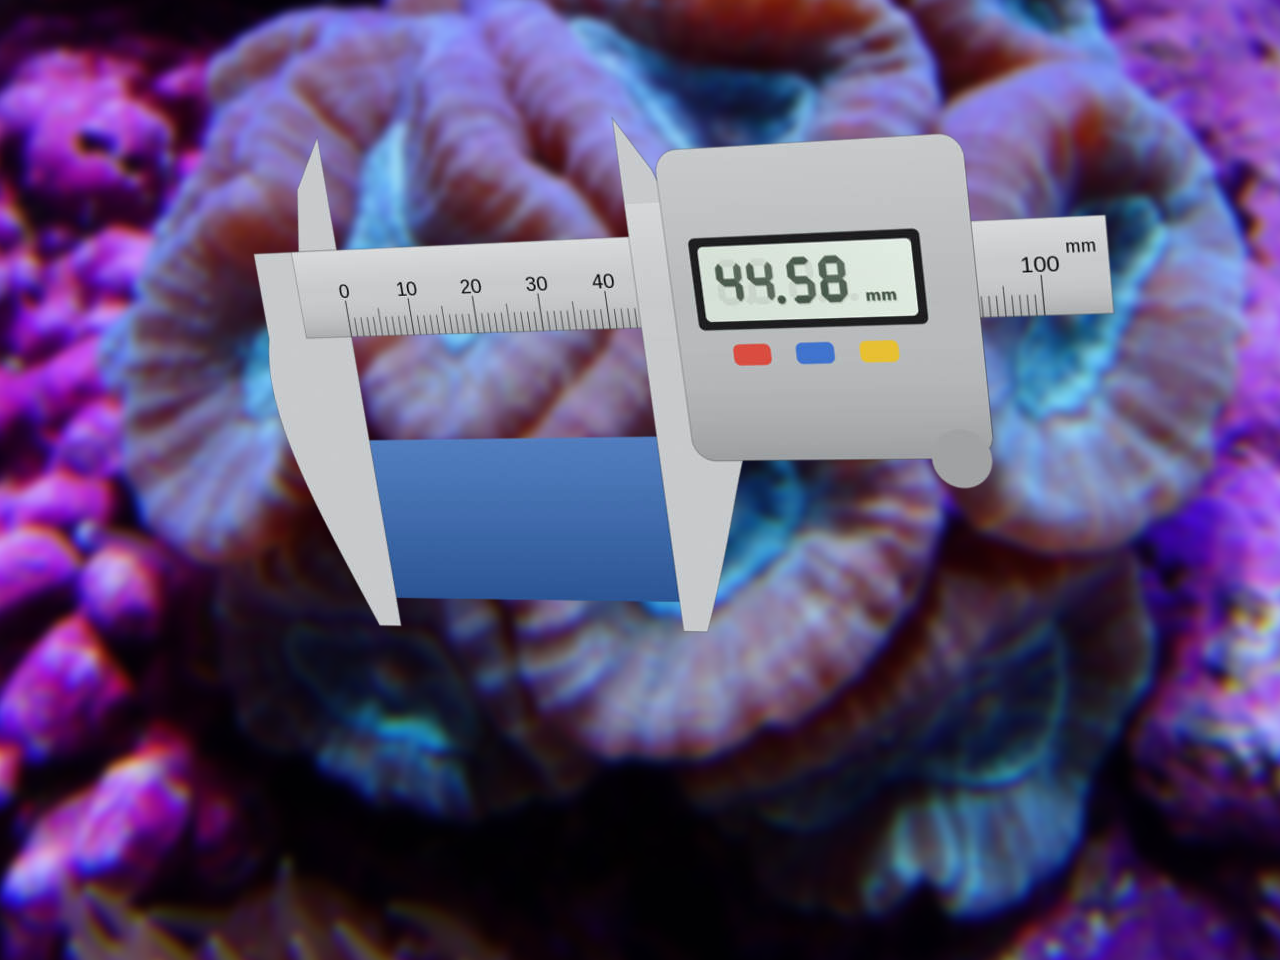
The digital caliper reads 44.58 mm
